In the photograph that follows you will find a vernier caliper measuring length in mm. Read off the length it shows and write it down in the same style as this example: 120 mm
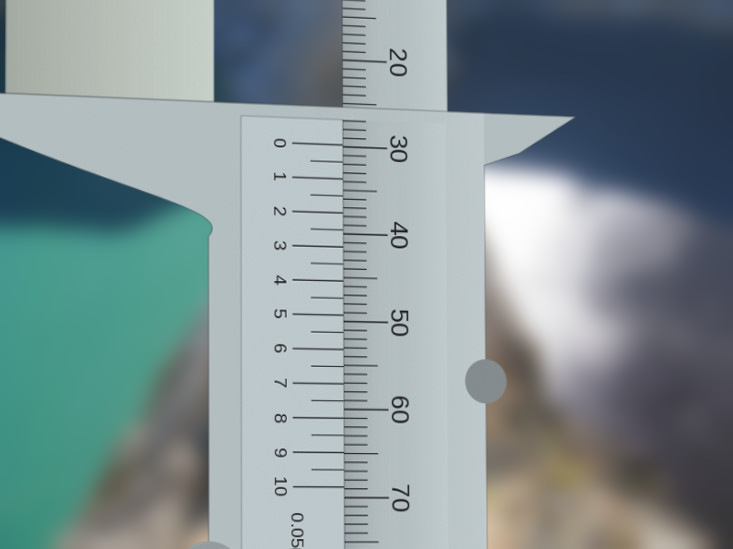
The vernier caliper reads 29.8 mm
